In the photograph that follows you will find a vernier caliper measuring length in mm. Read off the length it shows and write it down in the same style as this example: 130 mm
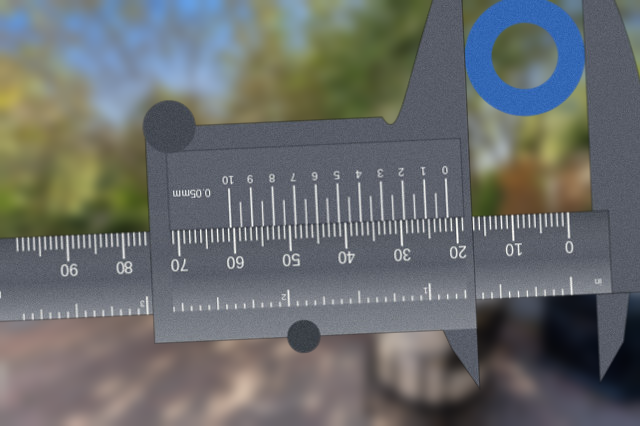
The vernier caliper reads 21.6 mm
